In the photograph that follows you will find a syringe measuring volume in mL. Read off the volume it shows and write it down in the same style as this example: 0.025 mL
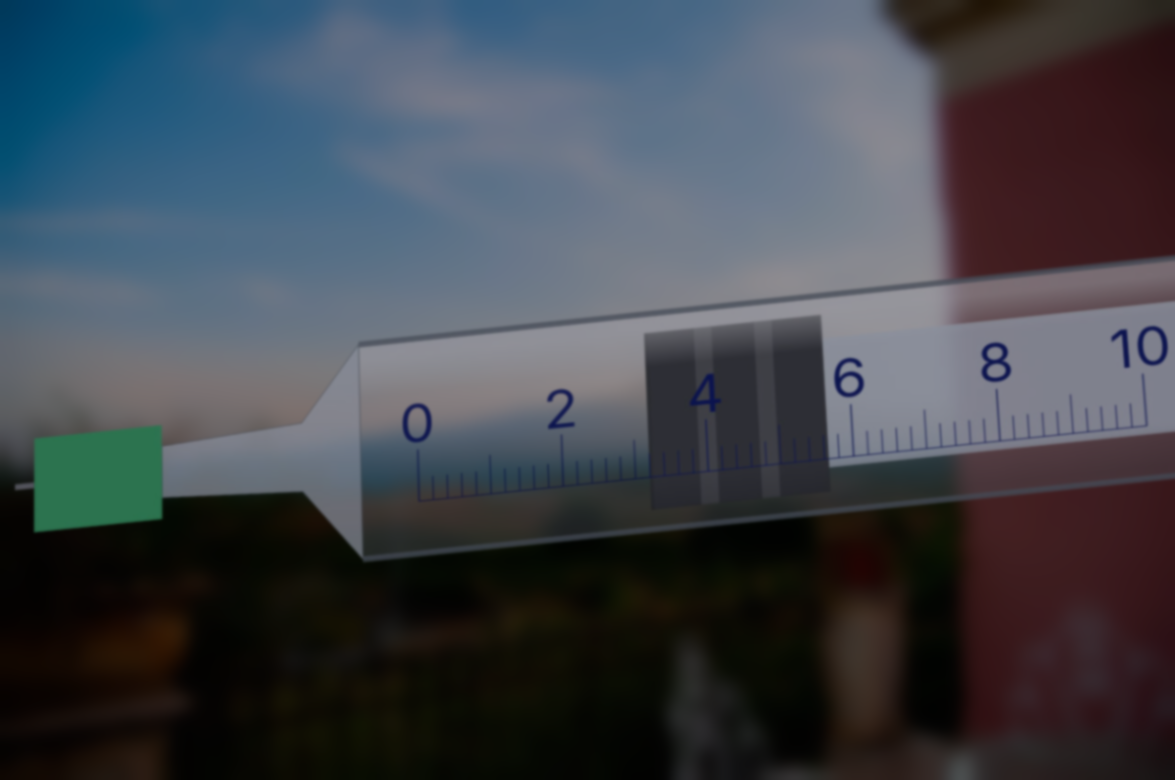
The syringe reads 3.2 mL
